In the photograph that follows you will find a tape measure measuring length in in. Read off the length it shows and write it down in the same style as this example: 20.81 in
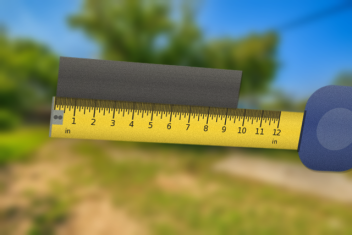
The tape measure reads 9.5 in
